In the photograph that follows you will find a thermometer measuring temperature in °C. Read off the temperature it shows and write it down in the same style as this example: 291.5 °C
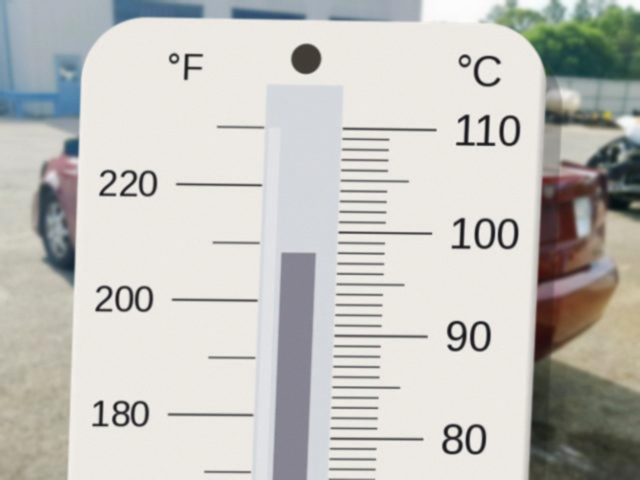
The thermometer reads 98 °C
